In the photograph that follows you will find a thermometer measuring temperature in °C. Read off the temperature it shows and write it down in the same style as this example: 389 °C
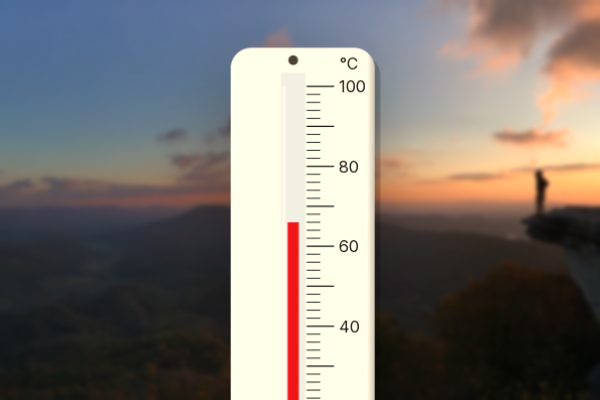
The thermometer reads 66 °C
